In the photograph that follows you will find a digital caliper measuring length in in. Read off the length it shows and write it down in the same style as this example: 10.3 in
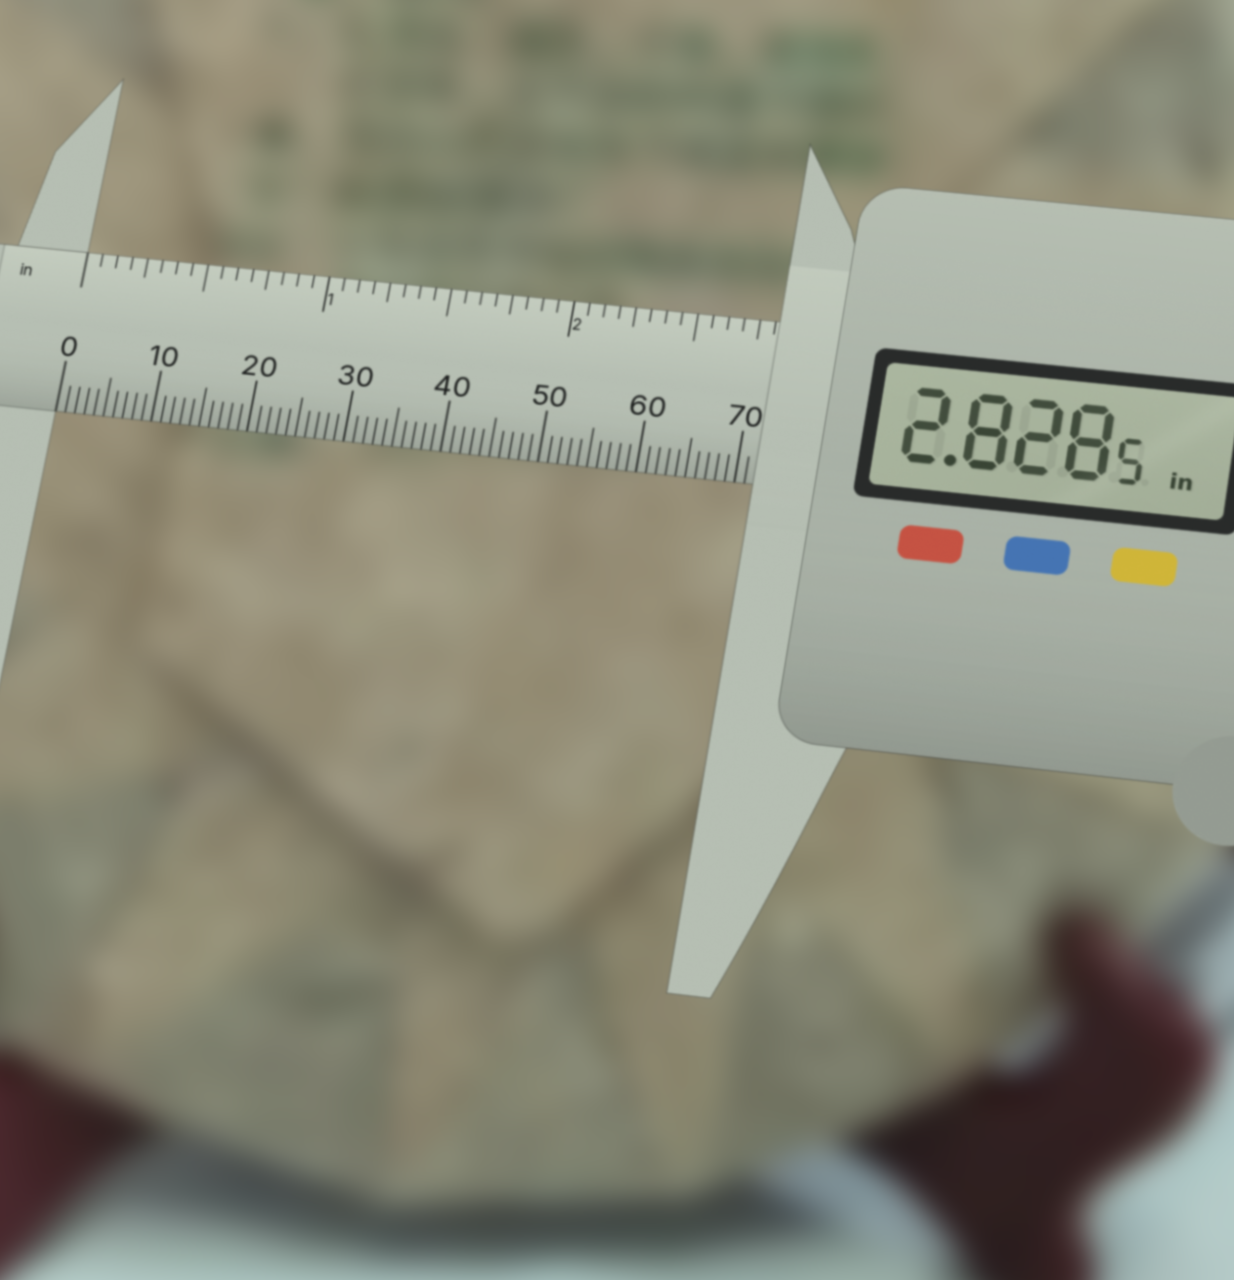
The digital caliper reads 2.8285 in
